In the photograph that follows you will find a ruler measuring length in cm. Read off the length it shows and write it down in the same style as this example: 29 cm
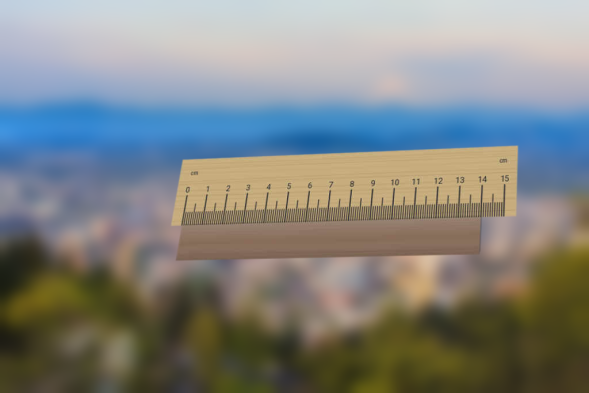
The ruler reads 14 cm
